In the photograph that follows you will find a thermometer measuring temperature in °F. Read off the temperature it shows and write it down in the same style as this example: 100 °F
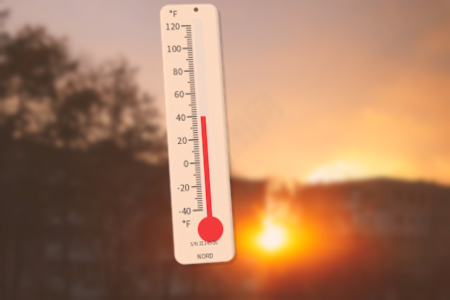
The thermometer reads 40 °F
